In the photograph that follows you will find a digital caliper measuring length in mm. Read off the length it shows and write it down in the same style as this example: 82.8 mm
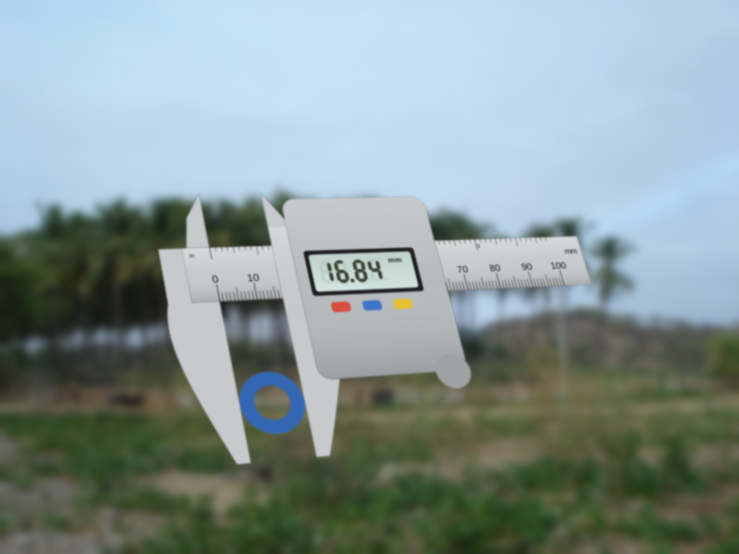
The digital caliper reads 16.84 mm
